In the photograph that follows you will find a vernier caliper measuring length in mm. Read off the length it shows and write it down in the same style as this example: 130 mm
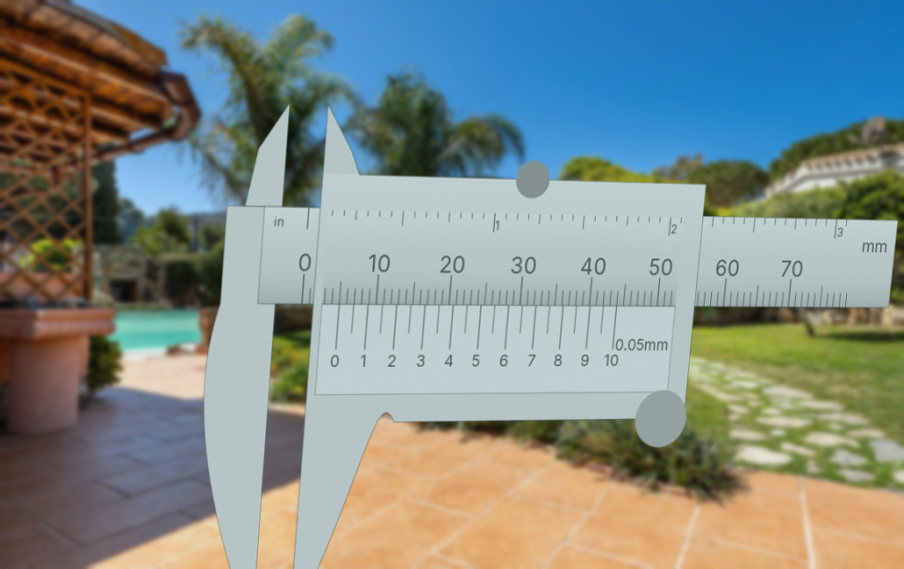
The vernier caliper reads 5.0 mm
